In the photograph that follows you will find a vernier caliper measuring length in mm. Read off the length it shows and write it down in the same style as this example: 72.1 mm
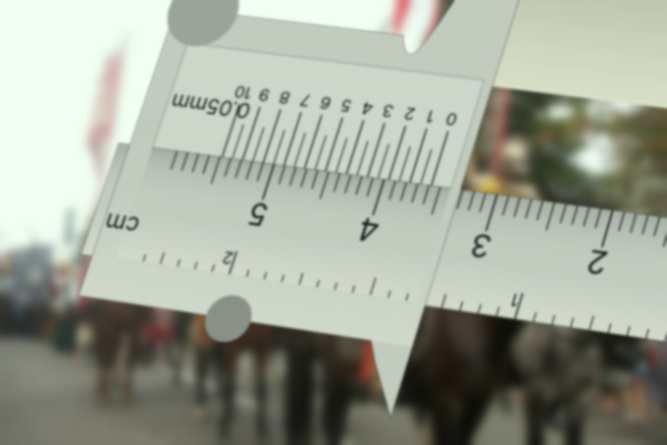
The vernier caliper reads 35.8 mm
